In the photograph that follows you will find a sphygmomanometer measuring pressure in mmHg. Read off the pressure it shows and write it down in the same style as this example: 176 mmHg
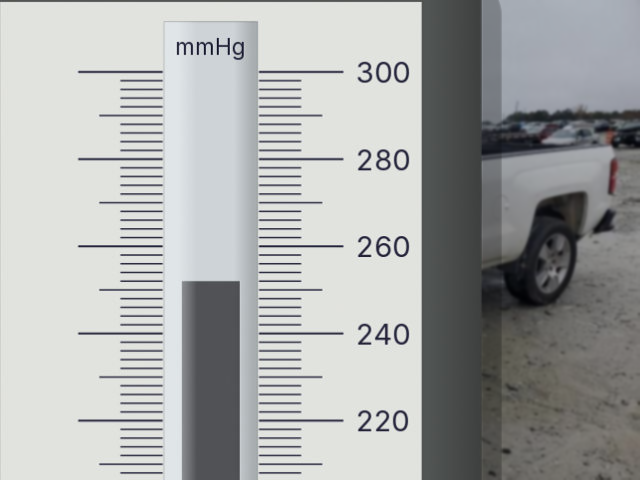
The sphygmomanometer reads 252 mmHg
